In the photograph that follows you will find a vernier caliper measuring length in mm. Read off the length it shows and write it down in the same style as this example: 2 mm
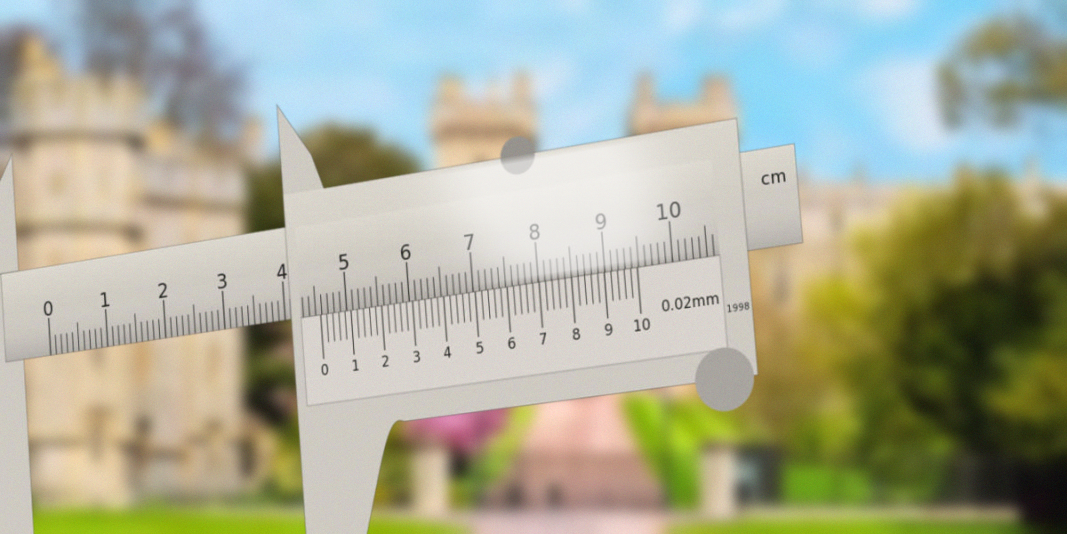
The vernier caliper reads 45.8 mm
